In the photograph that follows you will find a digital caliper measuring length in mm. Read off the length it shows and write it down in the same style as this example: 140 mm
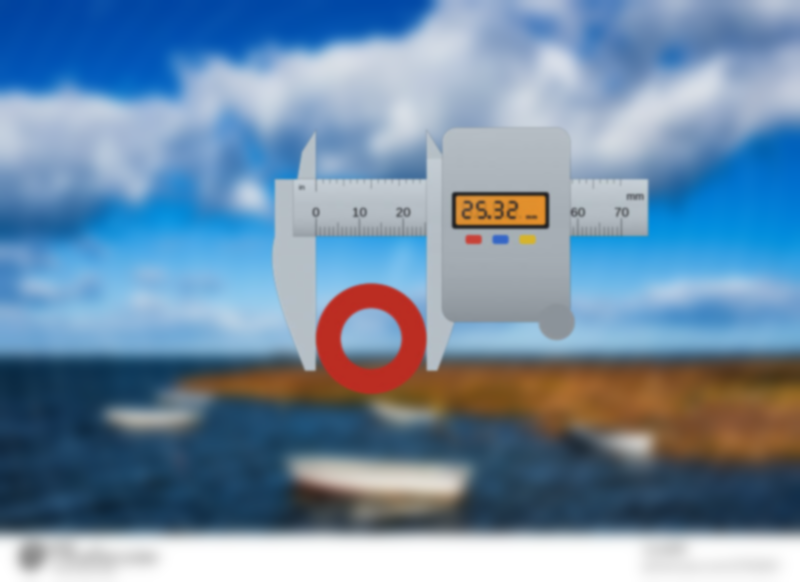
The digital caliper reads 25.32 mm
